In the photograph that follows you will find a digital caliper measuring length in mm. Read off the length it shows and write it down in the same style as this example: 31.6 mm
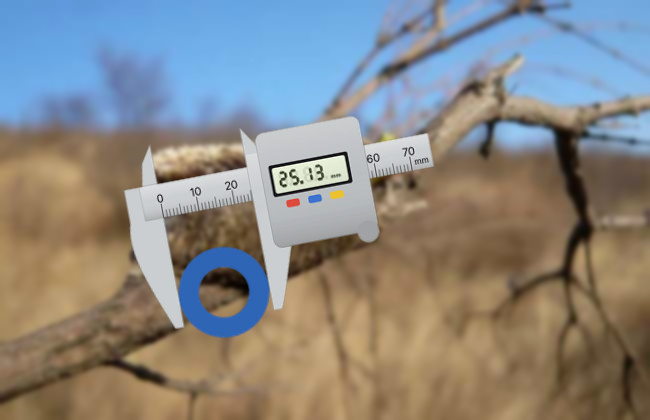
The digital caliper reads 25.13 mm
